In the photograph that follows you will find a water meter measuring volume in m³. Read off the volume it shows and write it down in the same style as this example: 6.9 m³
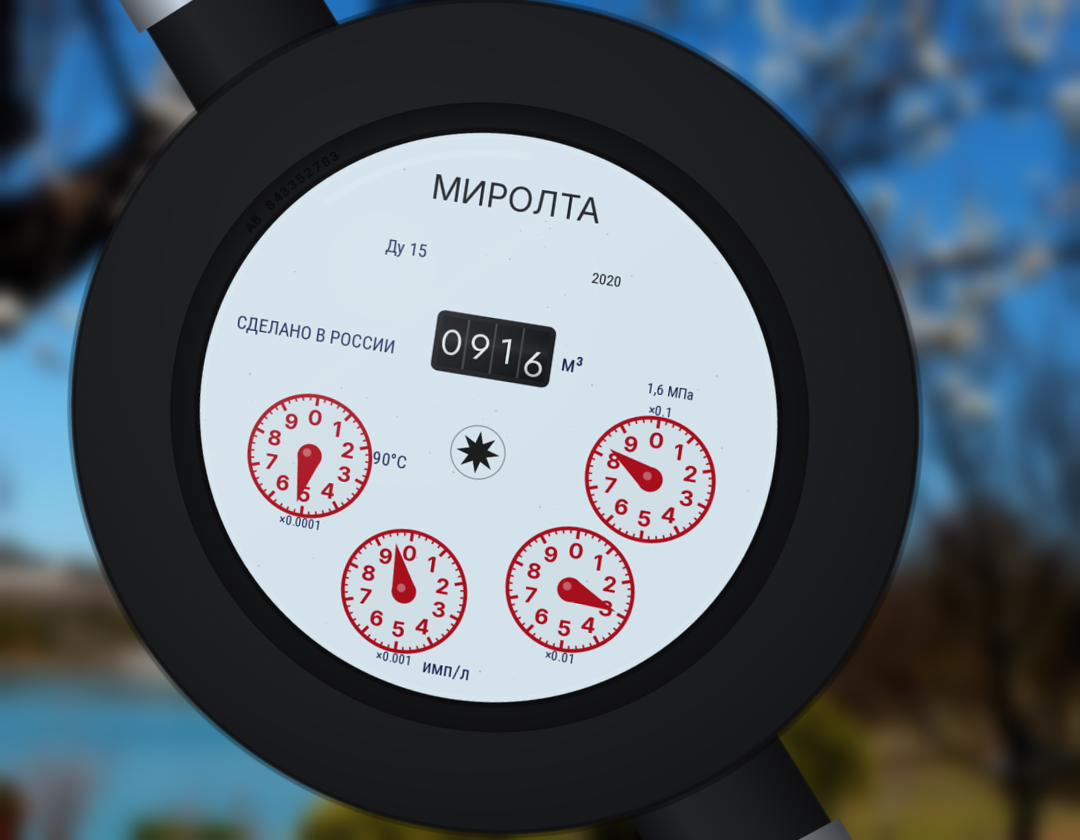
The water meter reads 915.8295 m³
